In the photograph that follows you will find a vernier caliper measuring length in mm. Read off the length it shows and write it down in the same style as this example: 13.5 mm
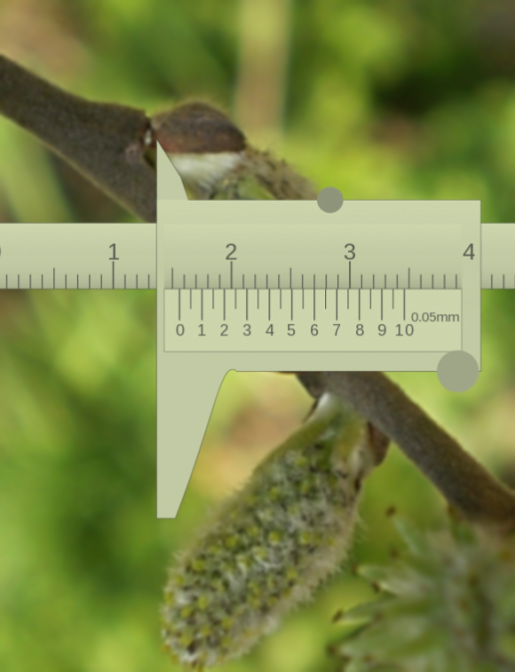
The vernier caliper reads 15.6 mm
